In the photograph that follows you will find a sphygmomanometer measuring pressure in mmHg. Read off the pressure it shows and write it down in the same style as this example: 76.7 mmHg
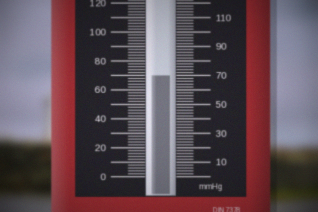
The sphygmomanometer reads 70 mmHg
